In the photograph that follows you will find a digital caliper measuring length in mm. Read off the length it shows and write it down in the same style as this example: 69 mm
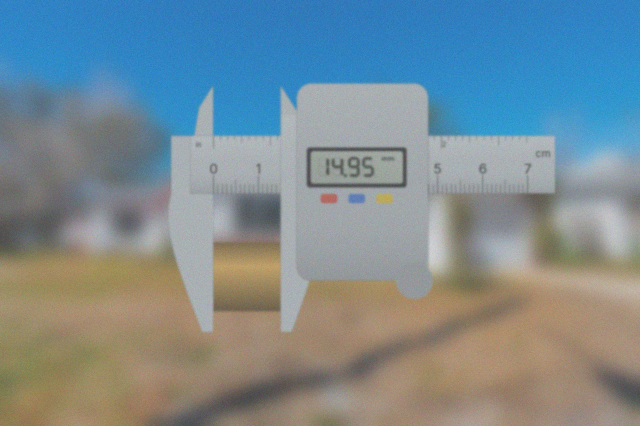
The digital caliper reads 14.95 mm
